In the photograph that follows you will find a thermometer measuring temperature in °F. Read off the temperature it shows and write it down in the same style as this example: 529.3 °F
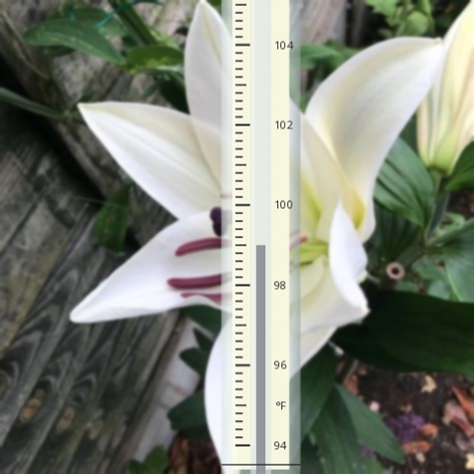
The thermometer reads 99 °F
